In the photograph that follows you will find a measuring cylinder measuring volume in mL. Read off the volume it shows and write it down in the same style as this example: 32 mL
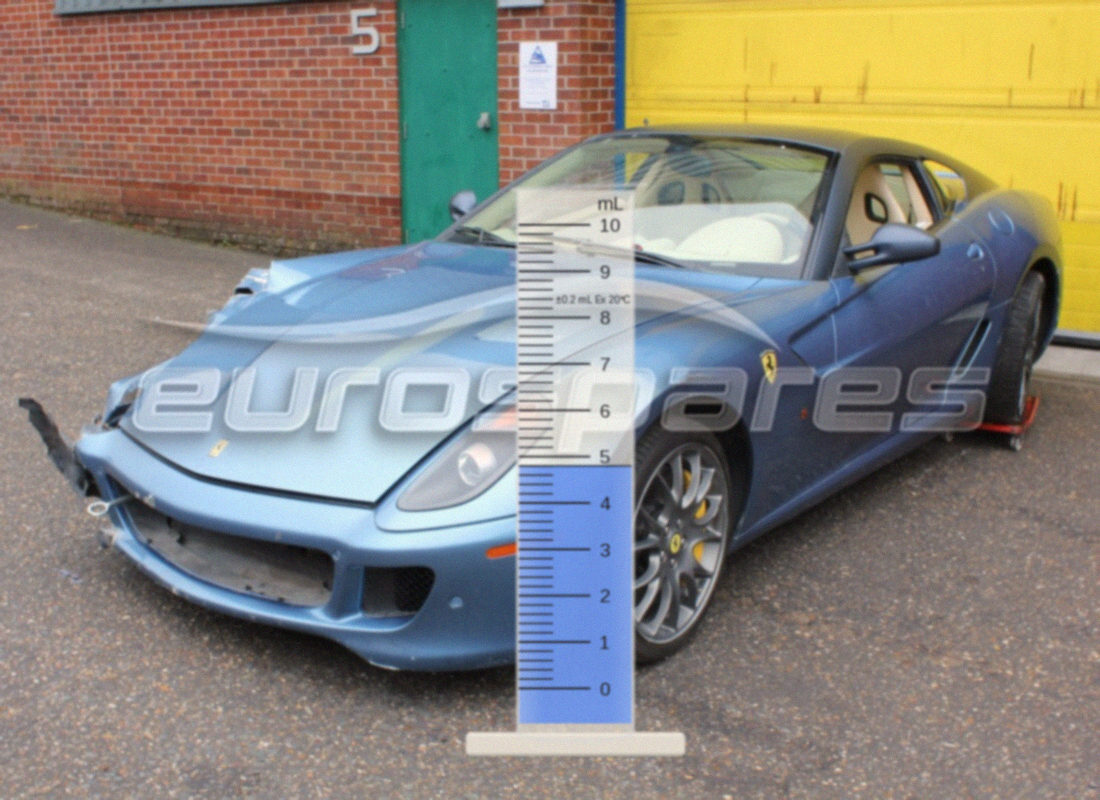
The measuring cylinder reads 4.8 mL
